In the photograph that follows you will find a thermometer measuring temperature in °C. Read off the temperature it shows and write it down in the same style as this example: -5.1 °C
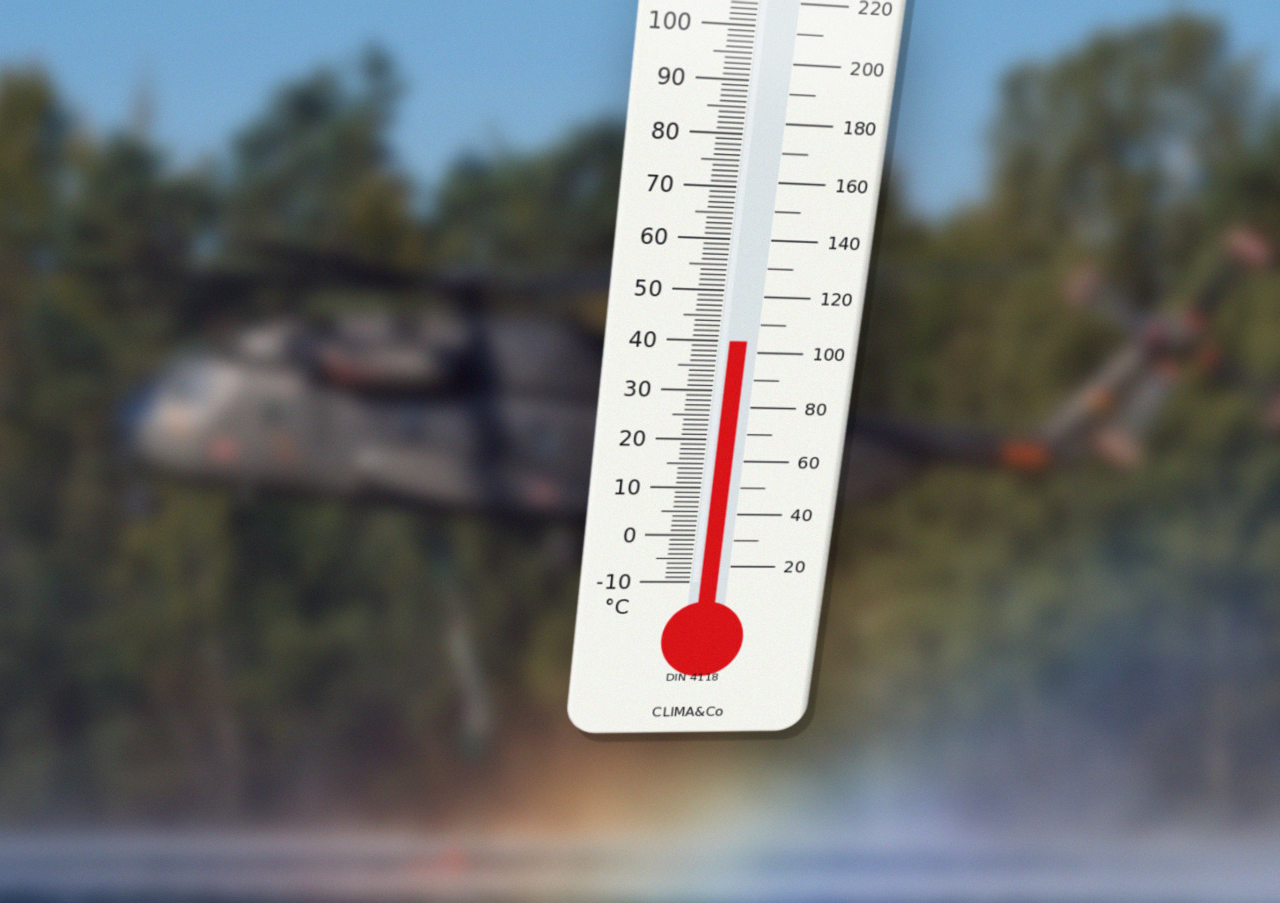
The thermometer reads 40 °C
